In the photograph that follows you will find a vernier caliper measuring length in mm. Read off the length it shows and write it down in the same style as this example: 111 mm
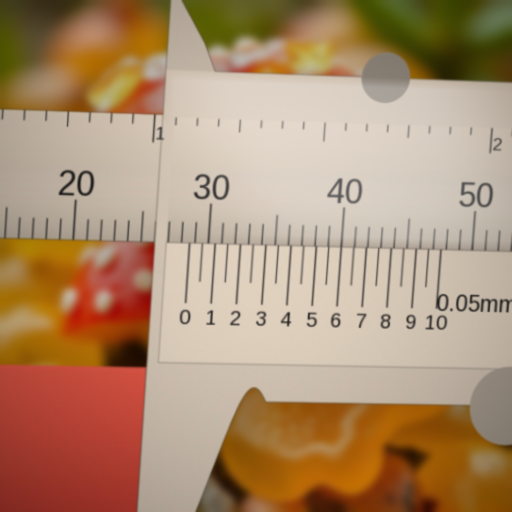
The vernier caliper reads 28.6 mm
